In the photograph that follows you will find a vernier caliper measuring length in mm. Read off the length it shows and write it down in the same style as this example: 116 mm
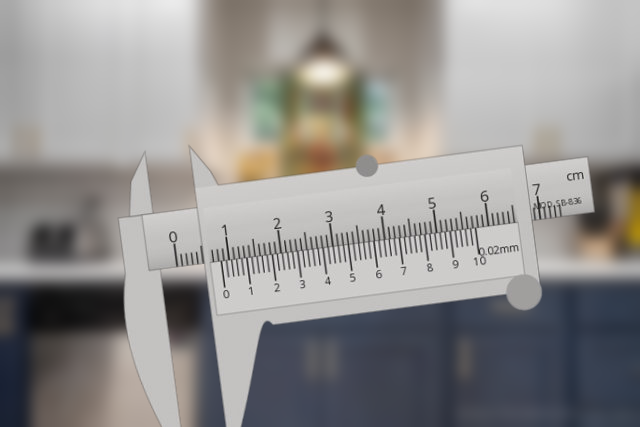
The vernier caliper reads 8.5 mm
